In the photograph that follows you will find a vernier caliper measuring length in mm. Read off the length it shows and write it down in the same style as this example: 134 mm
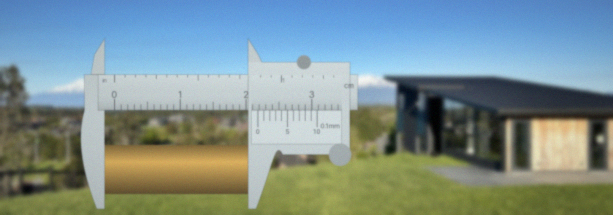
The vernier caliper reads 21.8 mm
